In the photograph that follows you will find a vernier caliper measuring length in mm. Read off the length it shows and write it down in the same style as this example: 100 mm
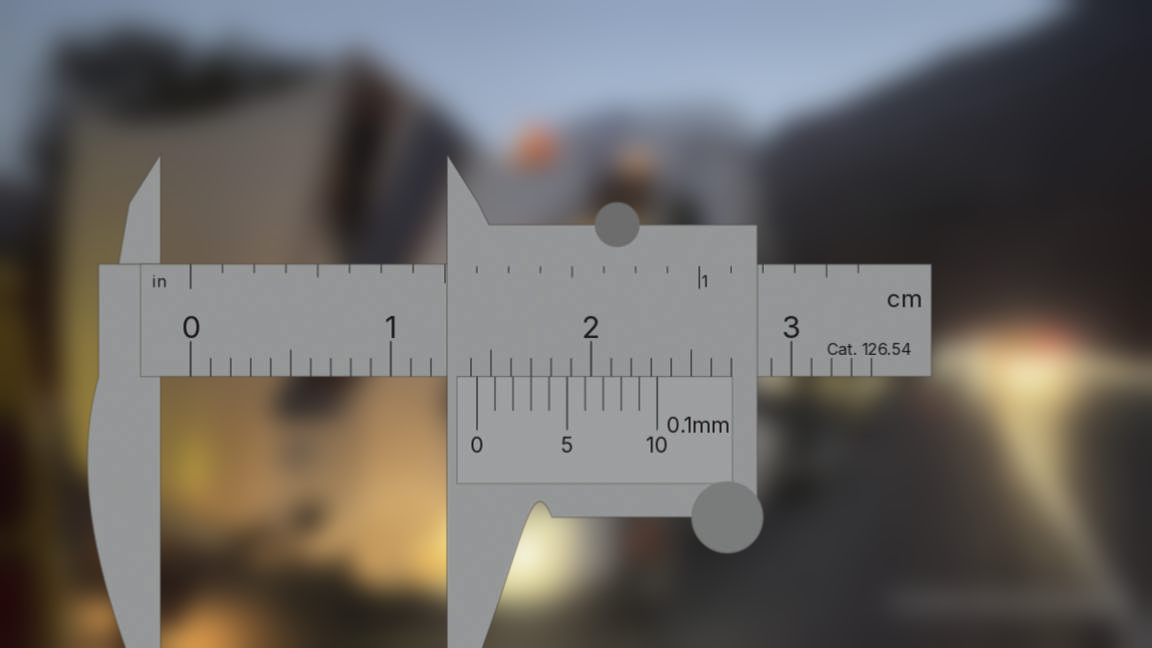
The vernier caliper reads 14.3 mm
